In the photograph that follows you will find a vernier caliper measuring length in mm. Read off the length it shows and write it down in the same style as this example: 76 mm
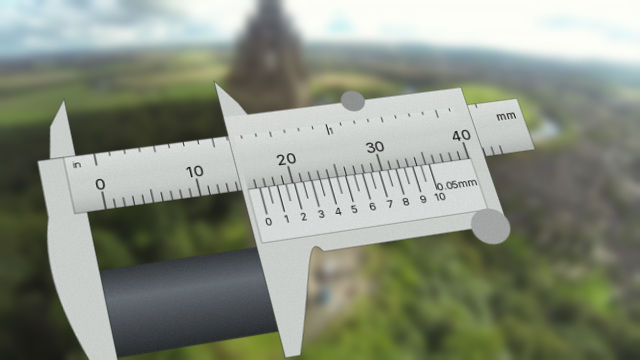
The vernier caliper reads 16.4 mm
